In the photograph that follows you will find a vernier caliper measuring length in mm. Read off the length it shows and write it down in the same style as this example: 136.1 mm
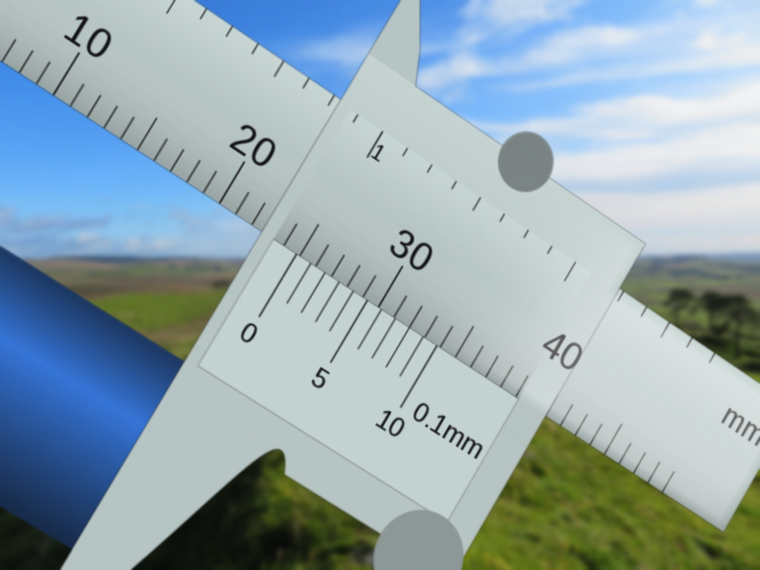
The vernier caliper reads 24.8 mm
